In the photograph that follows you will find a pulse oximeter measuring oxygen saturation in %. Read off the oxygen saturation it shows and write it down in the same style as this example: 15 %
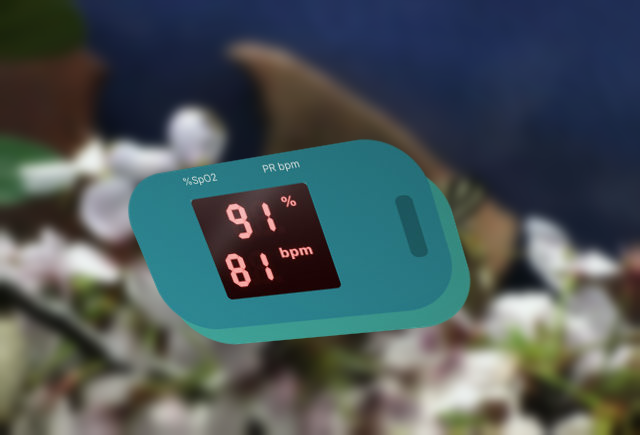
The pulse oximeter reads 91 %
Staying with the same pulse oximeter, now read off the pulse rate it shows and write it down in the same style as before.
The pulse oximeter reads 81 bpm
